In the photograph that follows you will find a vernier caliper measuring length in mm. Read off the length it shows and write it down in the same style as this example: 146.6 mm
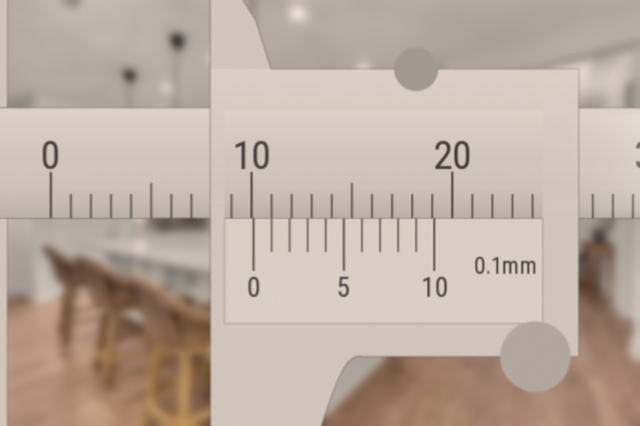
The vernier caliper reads 10.1 mm
